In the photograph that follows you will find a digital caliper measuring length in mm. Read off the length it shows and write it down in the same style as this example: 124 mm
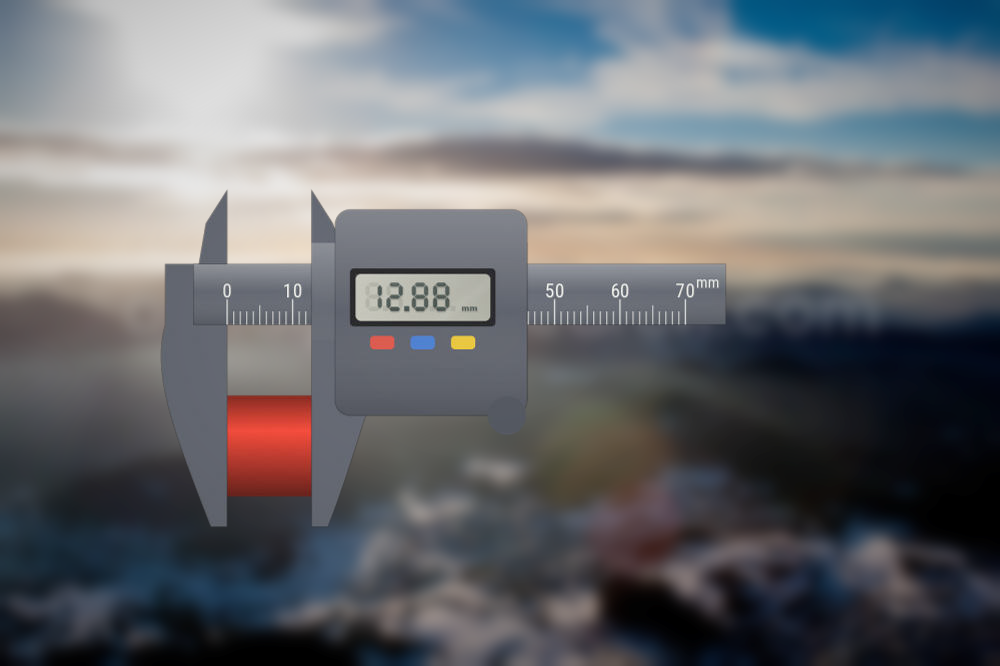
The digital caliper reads 12.88 mm
